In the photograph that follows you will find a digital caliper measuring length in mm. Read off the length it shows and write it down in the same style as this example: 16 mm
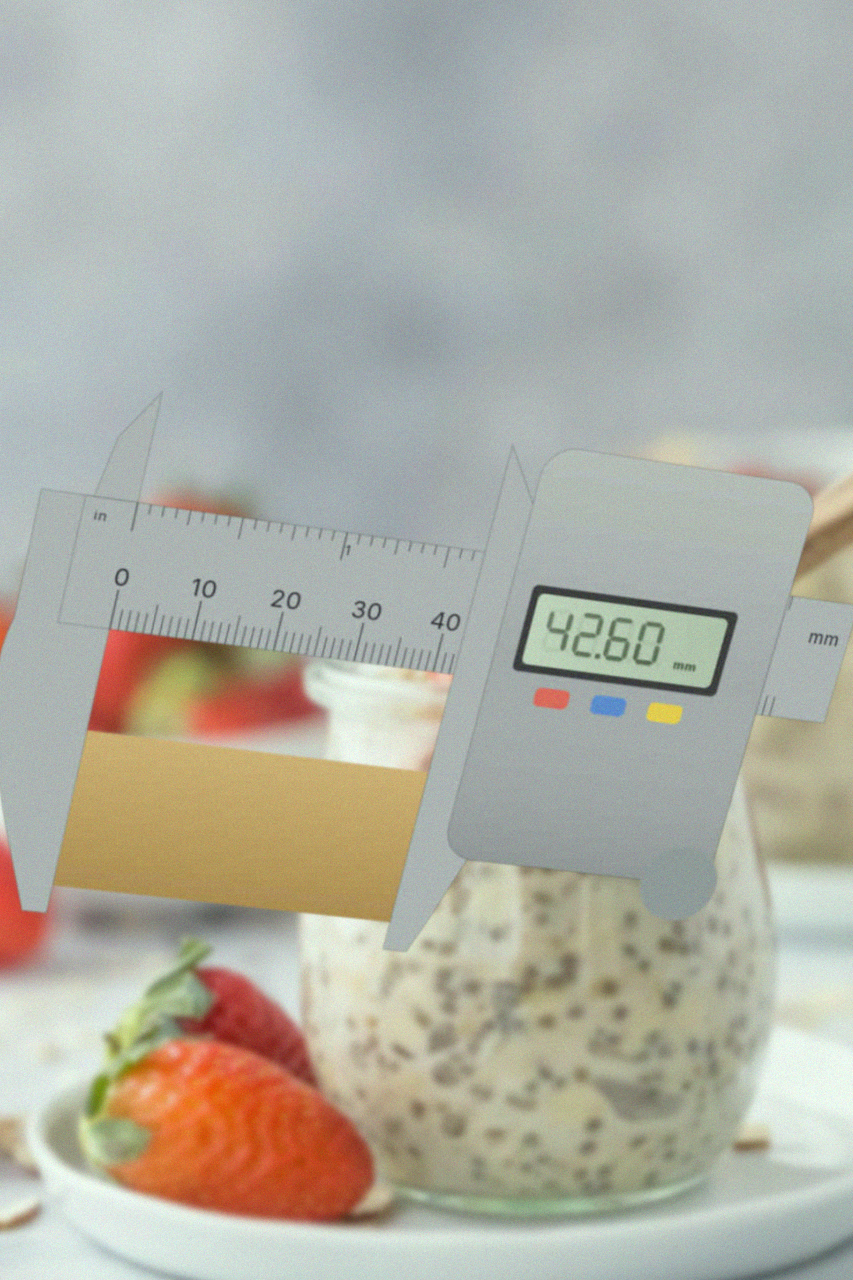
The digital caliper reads 42.60 mm
